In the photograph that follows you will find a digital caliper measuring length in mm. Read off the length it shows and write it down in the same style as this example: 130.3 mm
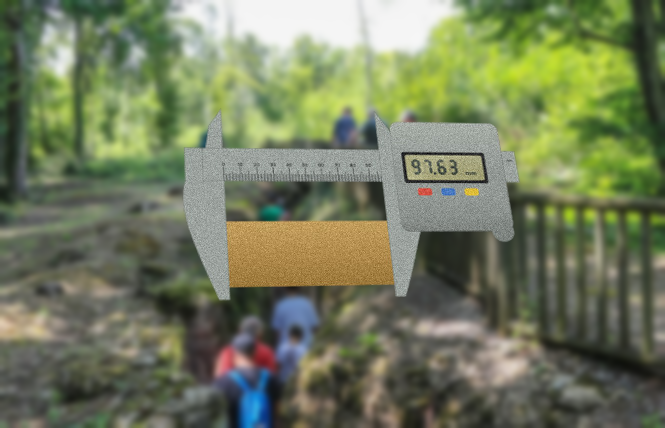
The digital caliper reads 97.63 mm
